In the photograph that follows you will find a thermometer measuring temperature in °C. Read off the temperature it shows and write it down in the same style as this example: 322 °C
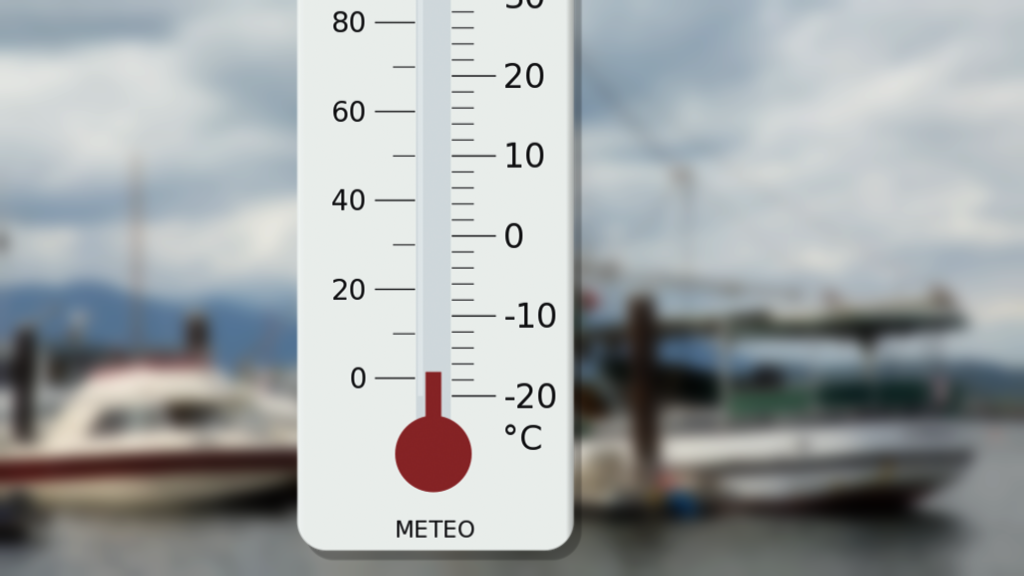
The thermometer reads -17 °C
